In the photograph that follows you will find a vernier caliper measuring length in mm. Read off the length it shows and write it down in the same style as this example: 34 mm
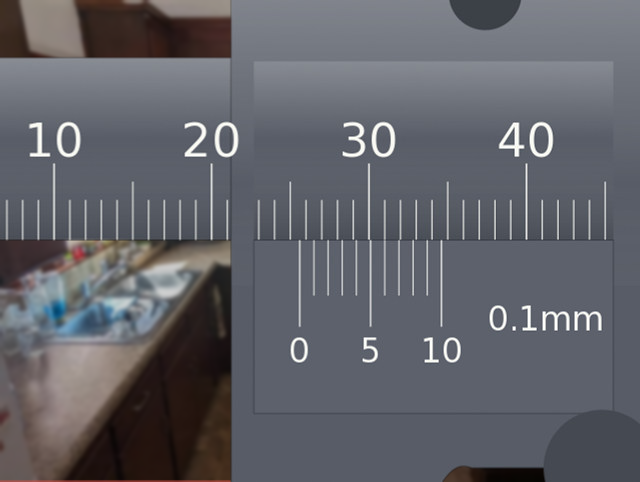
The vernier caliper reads 25.6 mm
